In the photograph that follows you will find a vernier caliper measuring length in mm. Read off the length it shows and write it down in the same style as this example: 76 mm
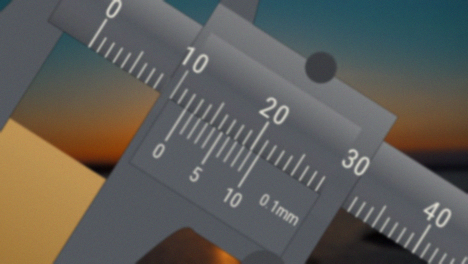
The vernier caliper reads 12.0 mm
